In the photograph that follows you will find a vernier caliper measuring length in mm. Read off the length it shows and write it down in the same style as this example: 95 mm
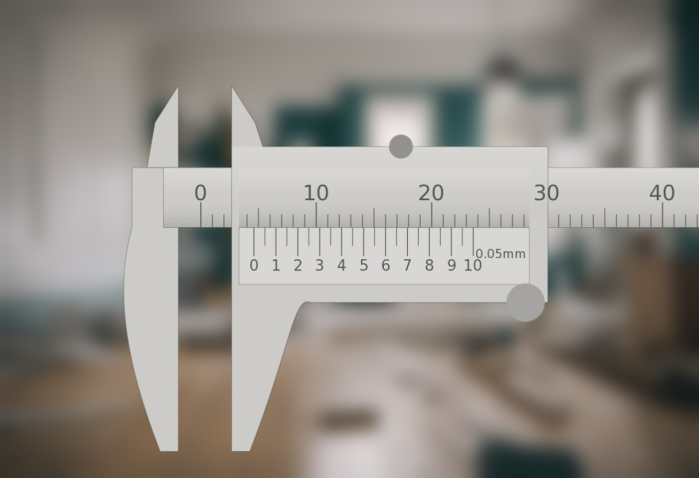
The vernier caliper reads 4.6 mm
